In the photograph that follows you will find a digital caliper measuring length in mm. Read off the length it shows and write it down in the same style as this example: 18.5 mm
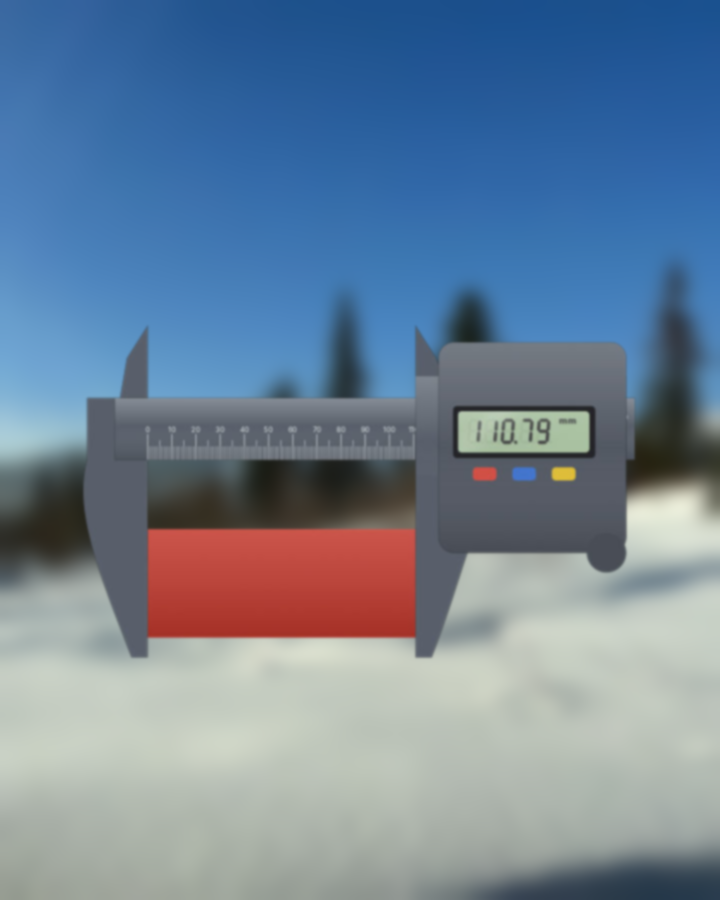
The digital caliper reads 110.79 mm
